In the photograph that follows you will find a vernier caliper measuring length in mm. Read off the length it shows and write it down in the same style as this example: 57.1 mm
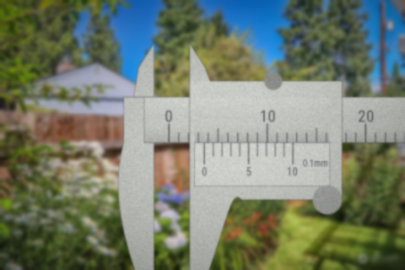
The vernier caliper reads 3.6 mm
